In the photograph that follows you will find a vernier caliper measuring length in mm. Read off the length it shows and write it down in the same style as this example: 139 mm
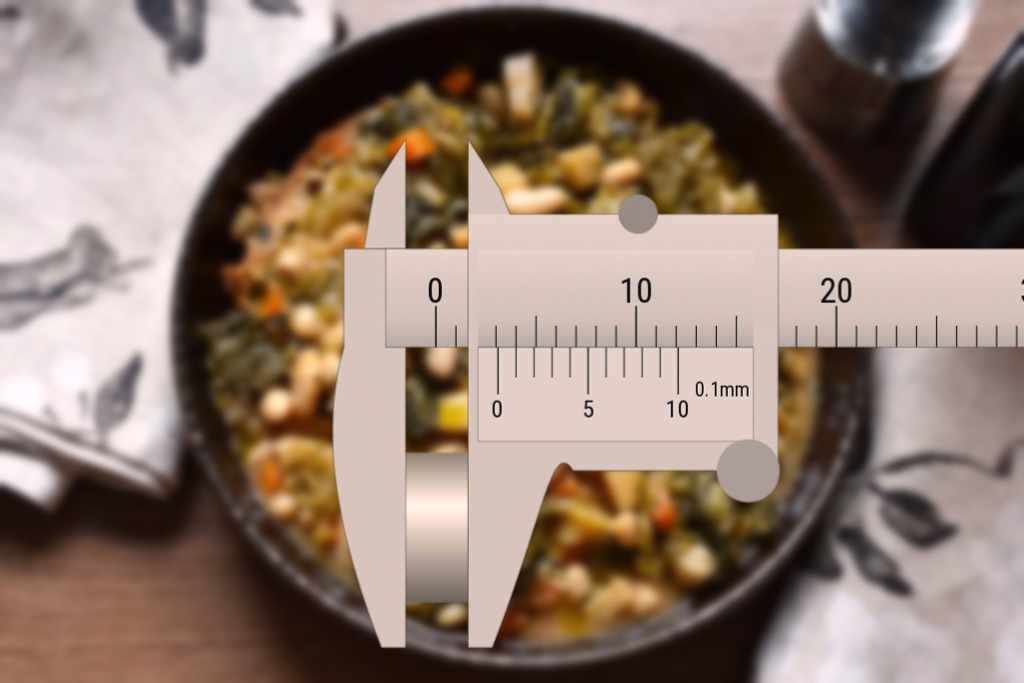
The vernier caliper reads 3.1 mm
